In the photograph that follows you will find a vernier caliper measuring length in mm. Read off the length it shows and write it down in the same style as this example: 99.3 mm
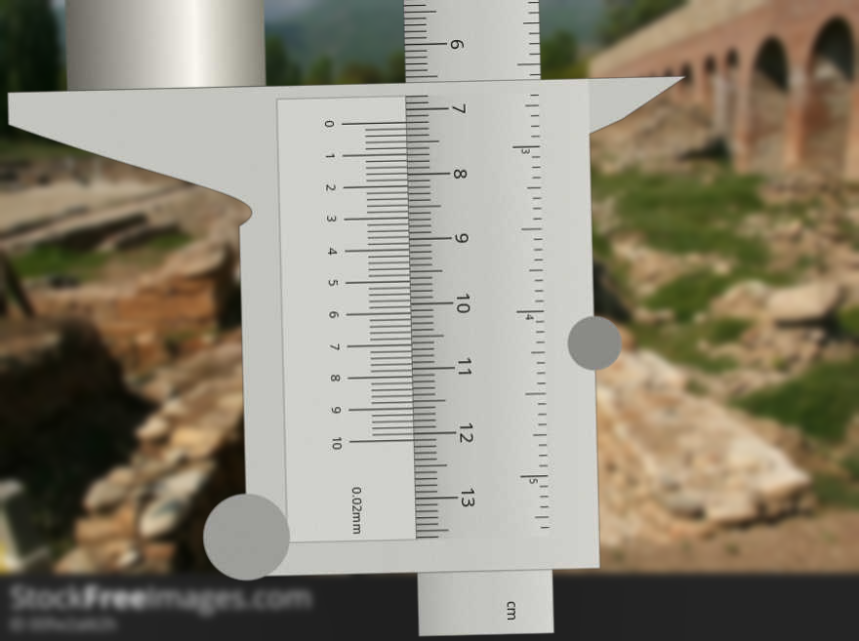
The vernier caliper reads 72.0 mm
